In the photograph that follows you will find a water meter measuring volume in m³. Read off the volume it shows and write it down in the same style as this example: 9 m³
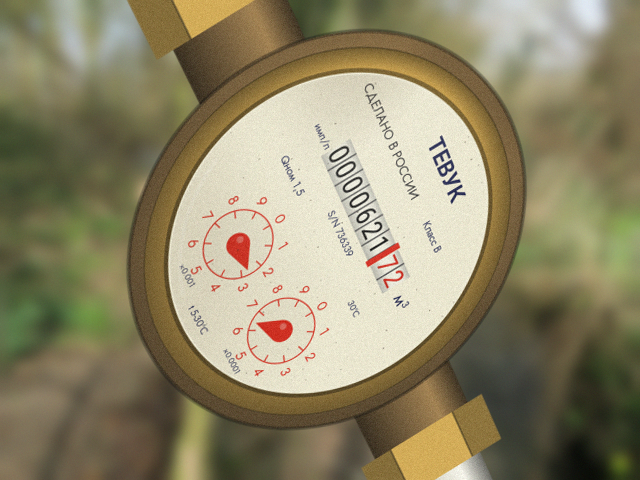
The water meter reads 621.7226 m³
